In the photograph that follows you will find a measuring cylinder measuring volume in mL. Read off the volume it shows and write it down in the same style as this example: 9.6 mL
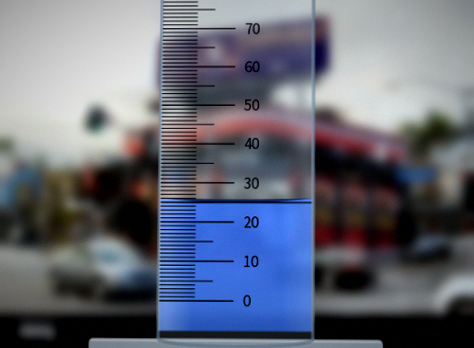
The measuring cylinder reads 25 mL
